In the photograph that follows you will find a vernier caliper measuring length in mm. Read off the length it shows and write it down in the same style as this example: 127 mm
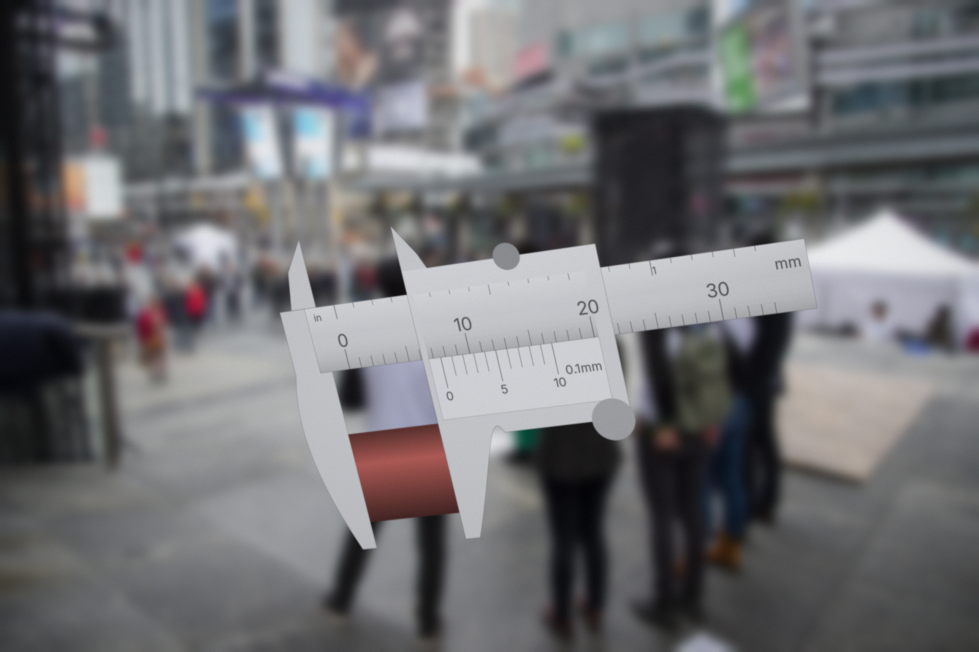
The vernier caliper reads 7.6 mm
